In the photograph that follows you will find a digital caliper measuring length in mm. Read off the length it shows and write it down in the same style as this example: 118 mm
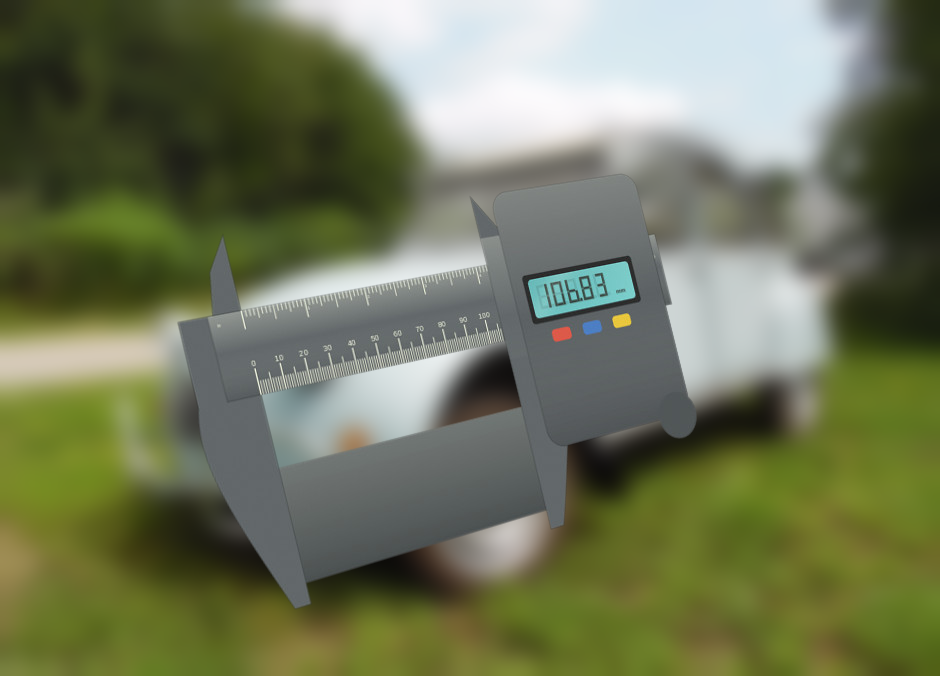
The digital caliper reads 106.83 mm
